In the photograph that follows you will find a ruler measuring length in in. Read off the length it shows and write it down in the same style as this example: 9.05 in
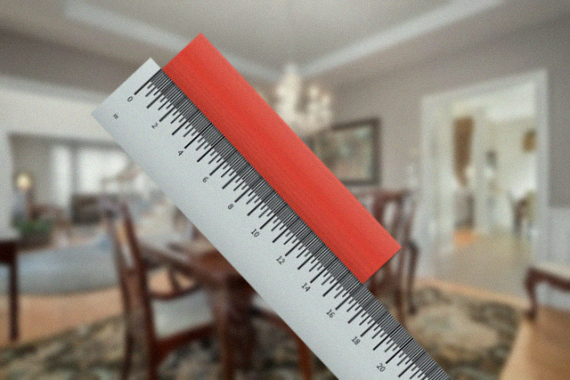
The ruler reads 16 in
